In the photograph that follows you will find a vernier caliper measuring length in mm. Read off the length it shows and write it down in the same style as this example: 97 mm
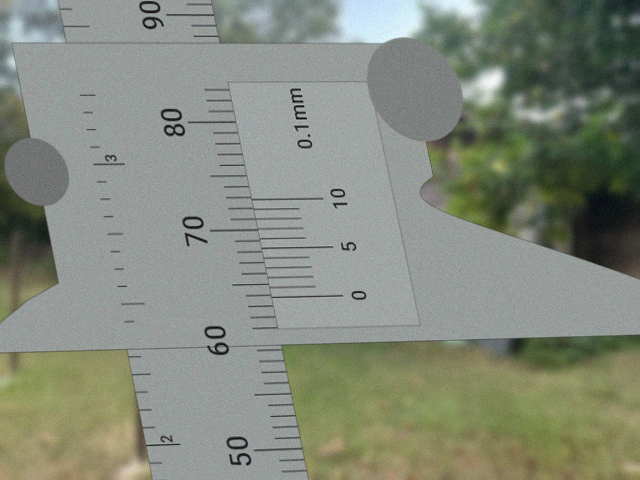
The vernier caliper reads 63.8 mm
